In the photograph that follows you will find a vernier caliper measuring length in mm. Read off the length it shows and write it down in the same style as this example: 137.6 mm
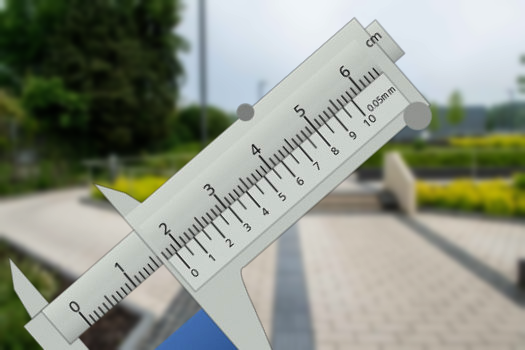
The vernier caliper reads 18.8 mm
